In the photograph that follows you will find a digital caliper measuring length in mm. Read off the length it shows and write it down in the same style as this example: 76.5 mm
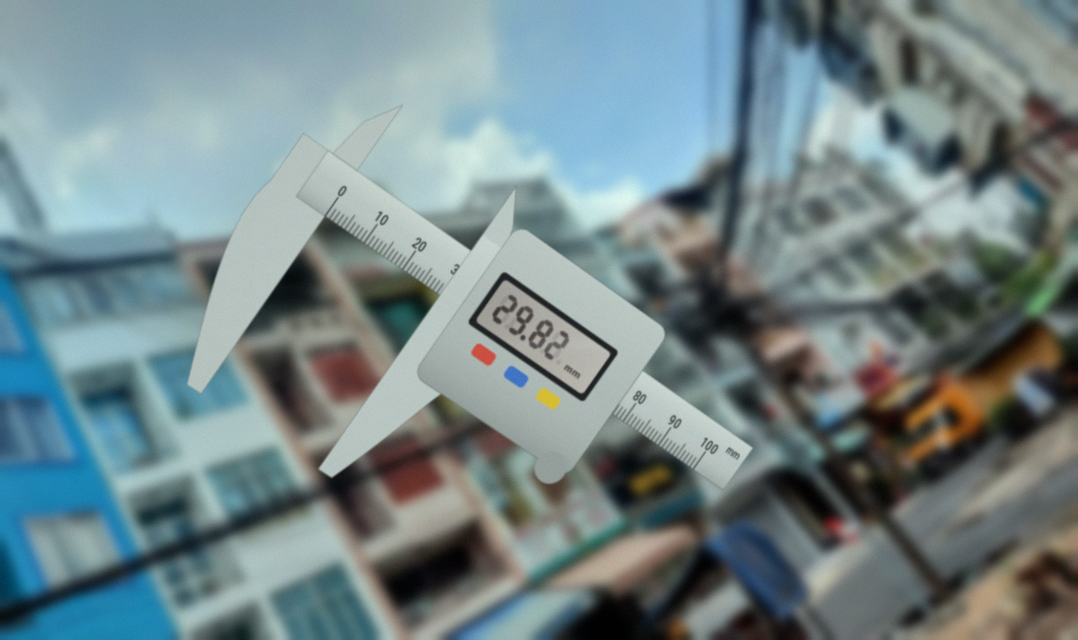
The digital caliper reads 29.82 mm
